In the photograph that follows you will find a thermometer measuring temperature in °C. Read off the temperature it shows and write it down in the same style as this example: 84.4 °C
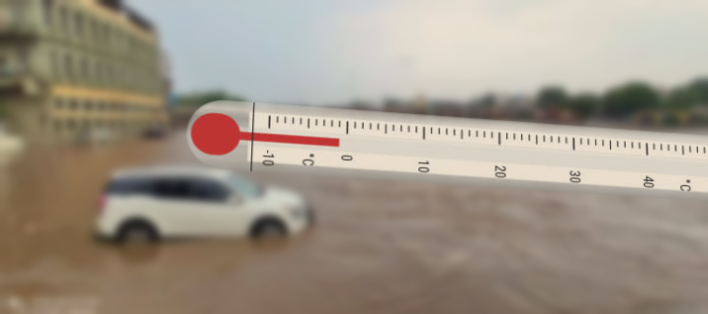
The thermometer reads -1 °C
